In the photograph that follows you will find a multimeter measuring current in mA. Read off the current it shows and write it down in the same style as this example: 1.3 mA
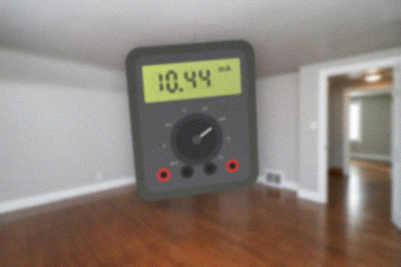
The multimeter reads 10.44 mA
